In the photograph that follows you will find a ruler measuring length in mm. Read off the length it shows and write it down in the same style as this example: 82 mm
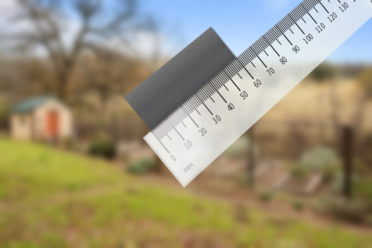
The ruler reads 60 mm
